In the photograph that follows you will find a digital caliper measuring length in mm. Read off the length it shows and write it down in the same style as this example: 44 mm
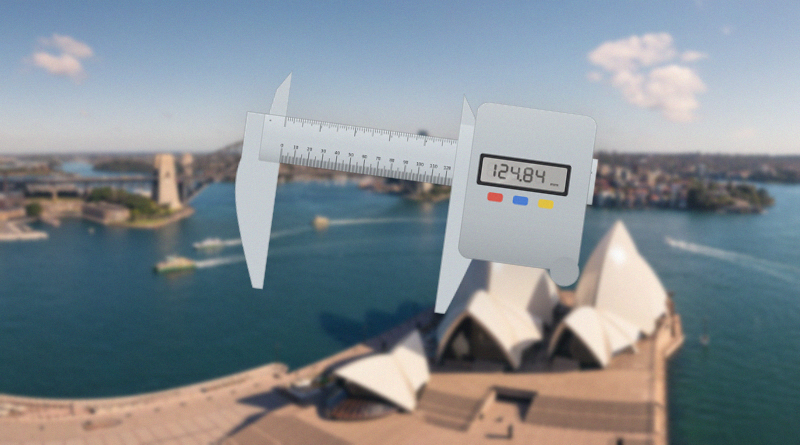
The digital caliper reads 124.84 mm
